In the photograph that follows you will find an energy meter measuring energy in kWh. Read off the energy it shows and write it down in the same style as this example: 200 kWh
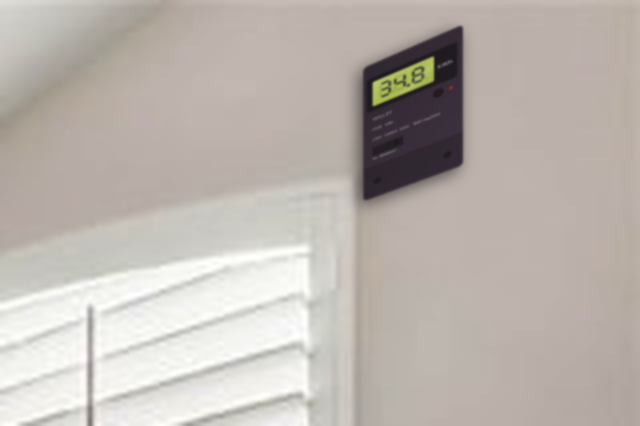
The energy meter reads 34.8 kWh
